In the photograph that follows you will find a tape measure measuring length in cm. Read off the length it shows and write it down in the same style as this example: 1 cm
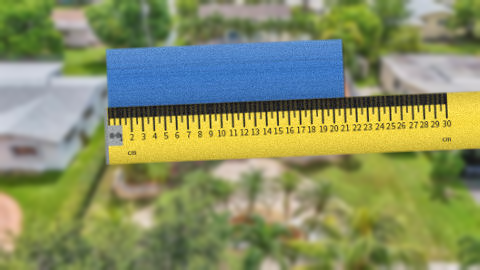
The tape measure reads 21 cm
